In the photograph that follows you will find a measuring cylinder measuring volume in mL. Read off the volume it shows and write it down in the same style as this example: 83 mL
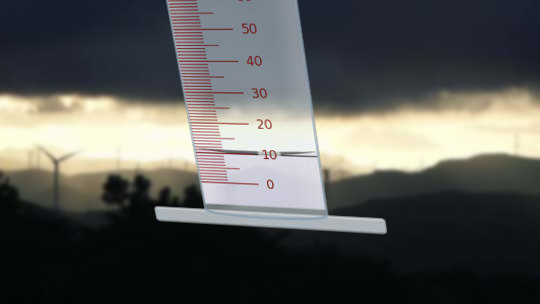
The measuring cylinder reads 10 mL
